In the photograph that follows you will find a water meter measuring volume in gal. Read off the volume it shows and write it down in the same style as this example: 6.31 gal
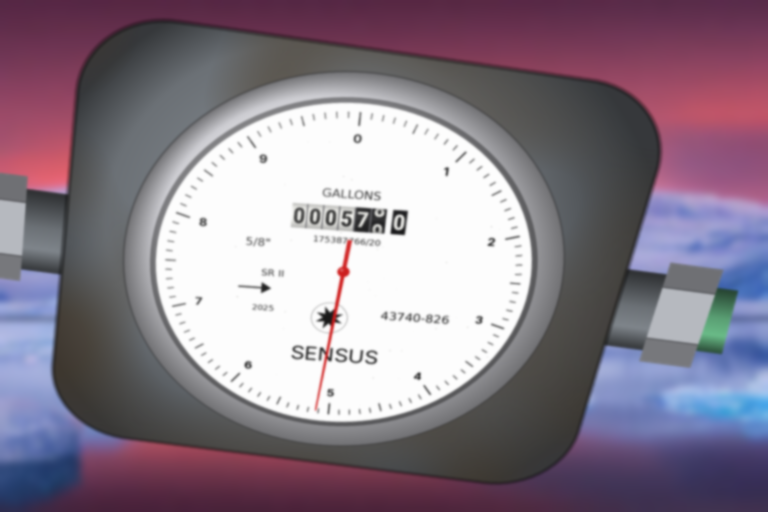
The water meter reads 5785.1 gal
